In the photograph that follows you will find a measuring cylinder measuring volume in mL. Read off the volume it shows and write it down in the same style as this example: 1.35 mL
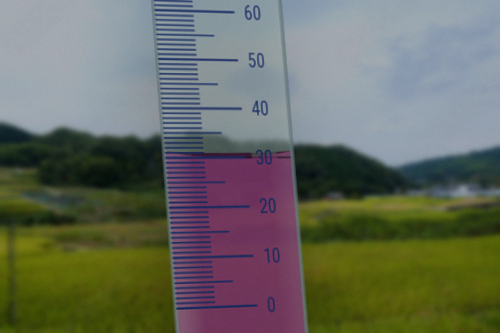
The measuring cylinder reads 30 mL
